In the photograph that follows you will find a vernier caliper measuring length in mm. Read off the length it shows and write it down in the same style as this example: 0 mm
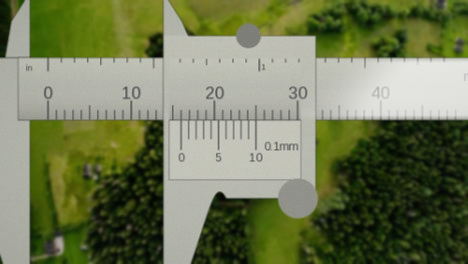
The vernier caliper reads 16.0 mm
